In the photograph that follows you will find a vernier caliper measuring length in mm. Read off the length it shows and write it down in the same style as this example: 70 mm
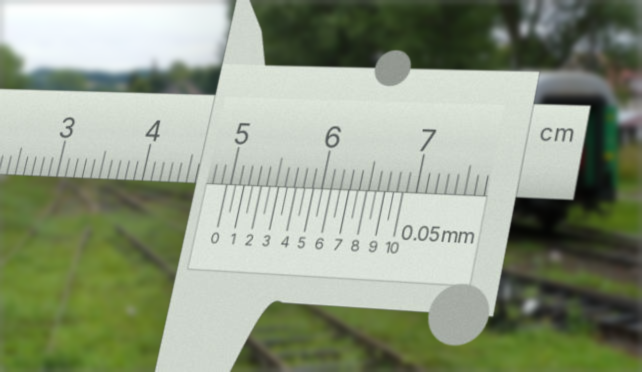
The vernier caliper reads 49.6 mm
